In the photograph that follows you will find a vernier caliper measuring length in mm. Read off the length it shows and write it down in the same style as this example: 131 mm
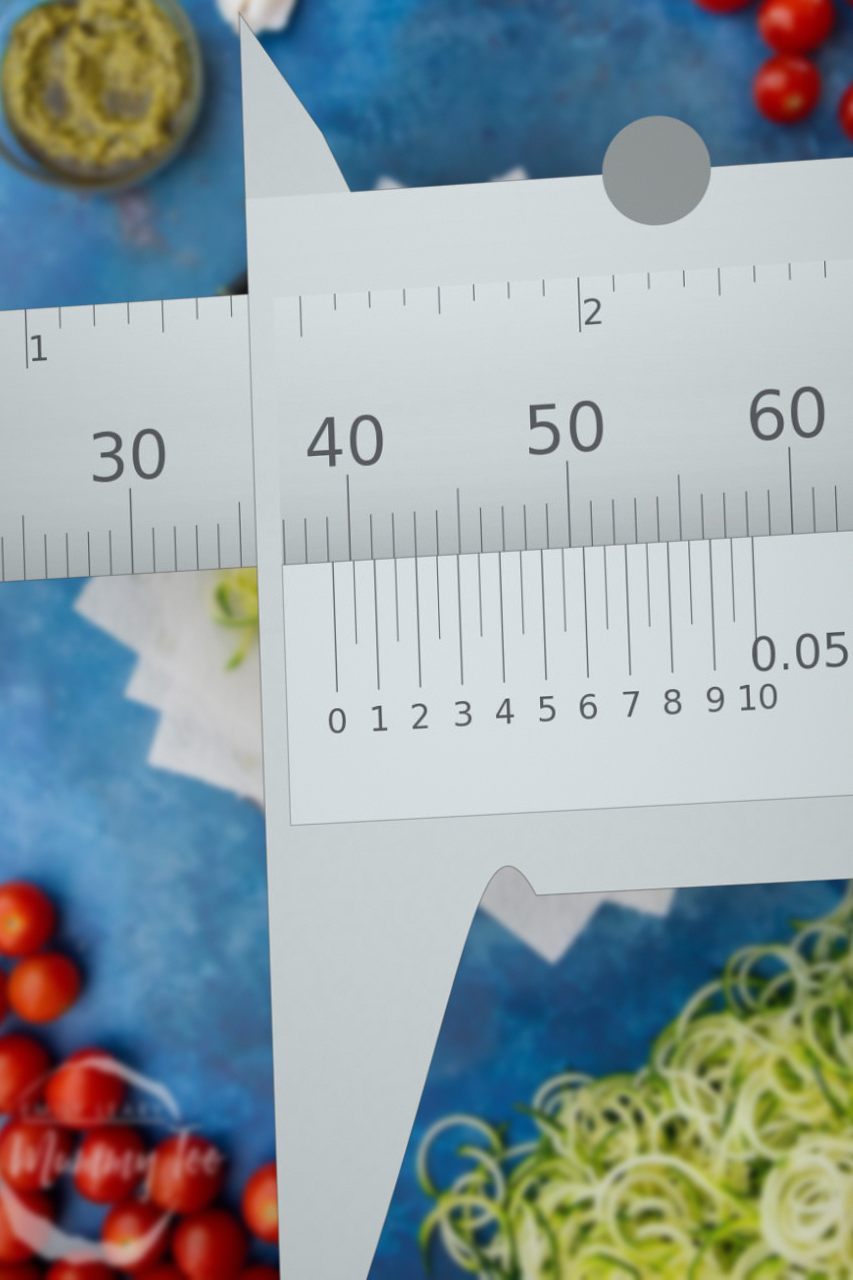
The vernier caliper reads 39.2 mm
